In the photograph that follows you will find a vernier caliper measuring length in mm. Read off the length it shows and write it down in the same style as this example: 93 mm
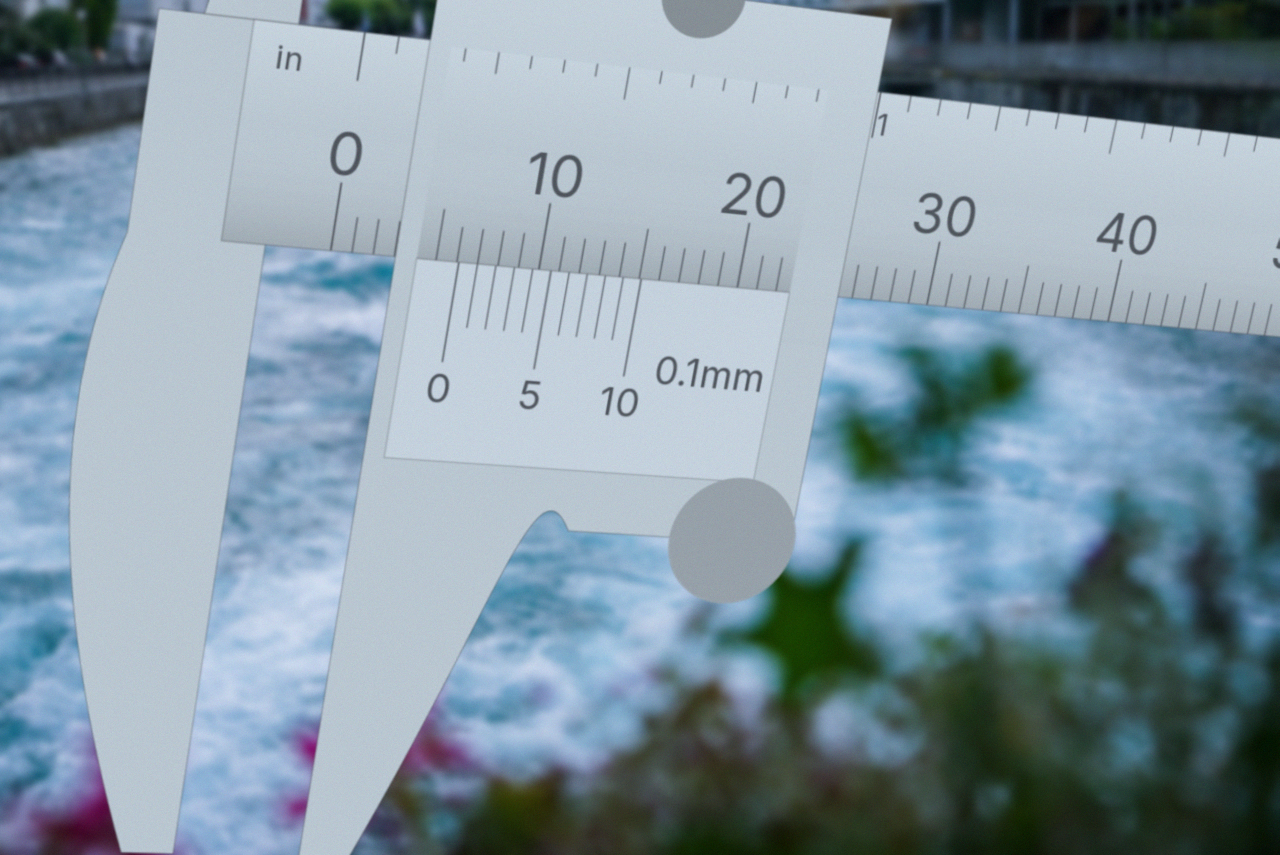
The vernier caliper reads 6.1 mm
